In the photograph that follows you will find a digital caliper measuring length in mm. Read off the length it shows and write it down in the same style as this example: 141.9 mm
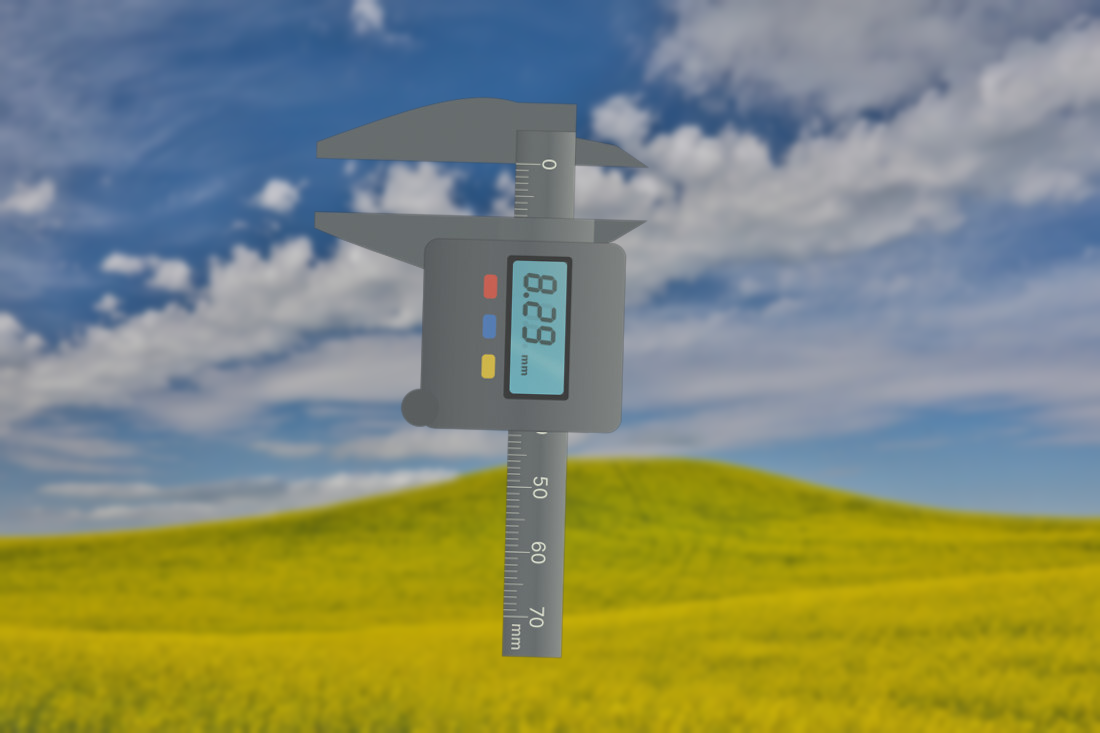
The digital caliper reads 8.29 mm
